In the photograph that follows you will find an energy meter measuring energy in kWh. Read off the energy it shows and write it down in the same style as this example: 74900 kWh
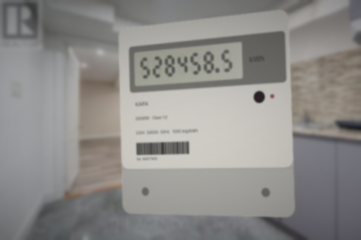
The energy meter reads 528458.5 kWh
